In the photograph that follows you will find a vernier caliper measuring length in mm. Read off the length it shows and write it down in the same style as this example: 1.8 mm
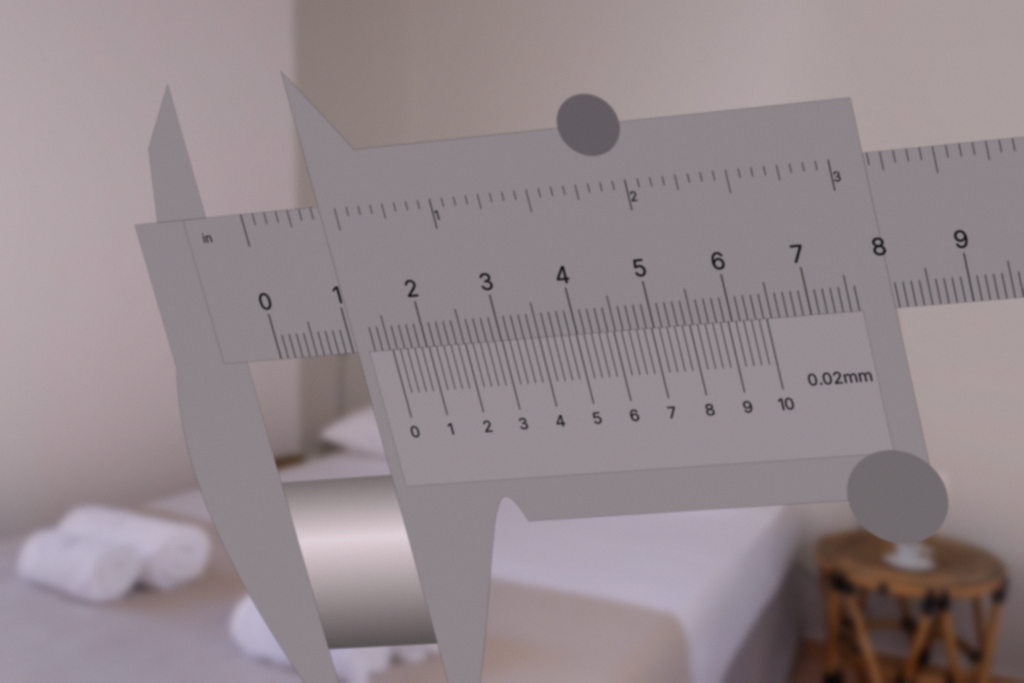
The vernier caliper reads 15.4 mm
